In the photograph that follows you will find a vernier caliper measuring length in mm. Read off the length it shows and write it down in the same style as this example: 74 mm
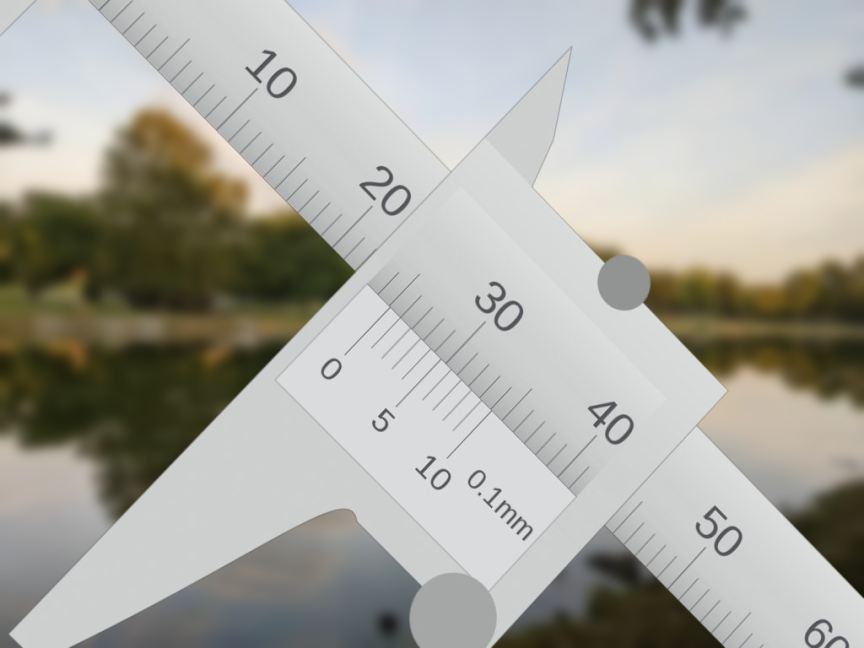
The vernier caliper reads 25.1 mm
